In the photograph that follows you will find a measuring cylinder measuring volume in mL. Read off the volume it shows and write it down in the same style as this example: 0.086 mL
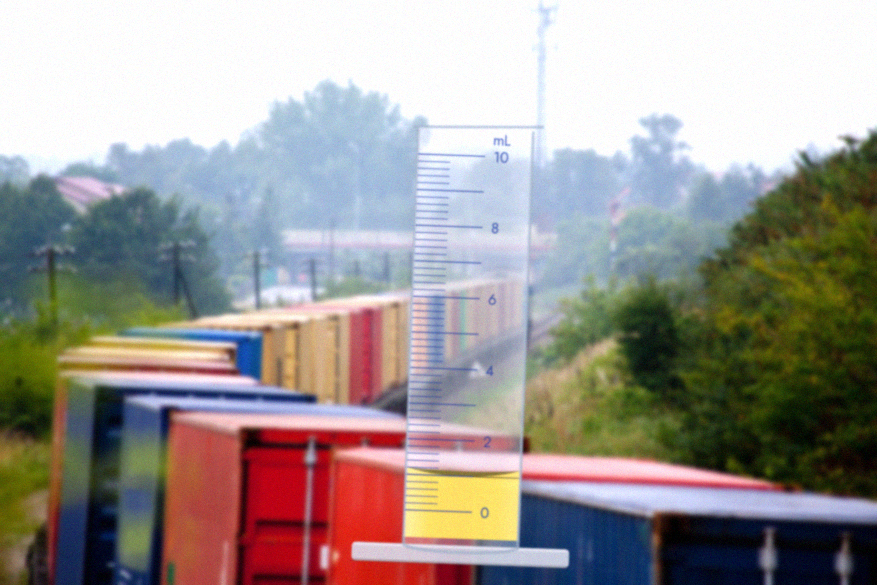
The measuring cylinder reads 1 mL
